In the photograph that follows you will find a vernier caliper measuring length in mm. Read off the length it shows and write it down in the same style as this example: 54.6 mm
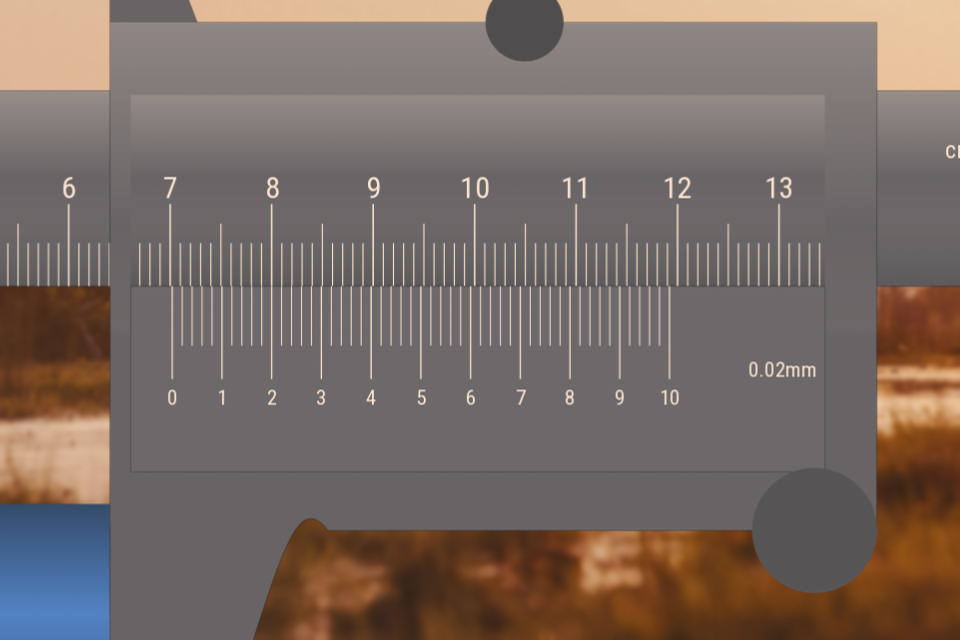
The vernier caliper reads 70.2 mm
